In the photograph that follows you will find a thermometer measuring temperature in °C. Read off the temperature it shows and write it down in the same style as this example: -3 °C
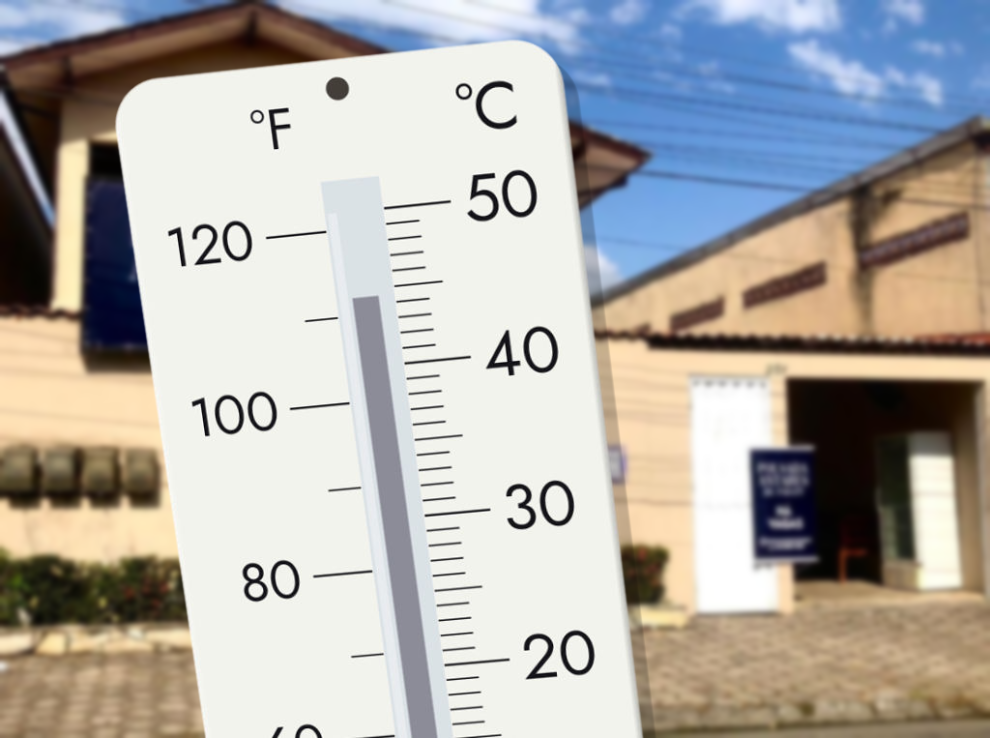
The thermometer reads 44.5 °C
